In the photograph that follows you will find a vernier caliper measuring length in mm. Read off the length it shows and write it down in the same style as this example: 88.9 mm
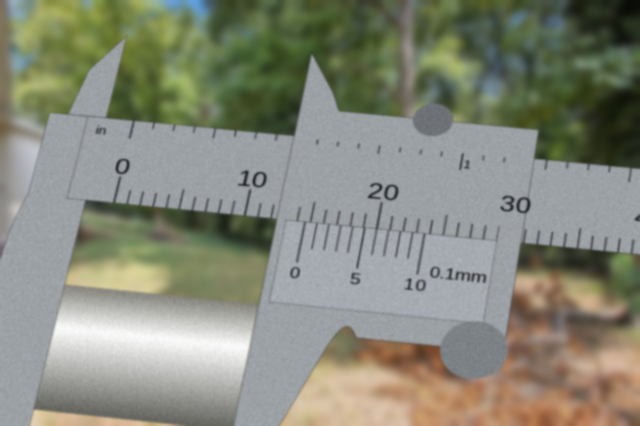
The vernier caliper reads 14.6 mm
